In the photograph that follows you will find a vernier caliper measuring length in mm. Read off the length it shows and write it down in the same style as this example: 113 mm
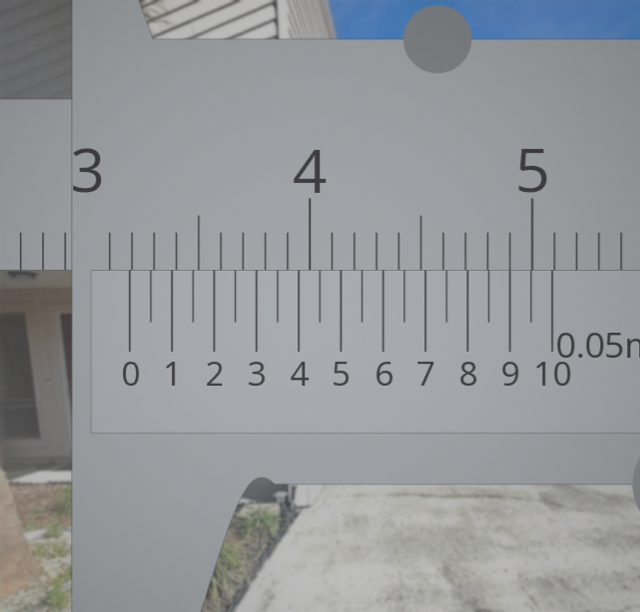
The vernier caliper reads 31.9 mm
